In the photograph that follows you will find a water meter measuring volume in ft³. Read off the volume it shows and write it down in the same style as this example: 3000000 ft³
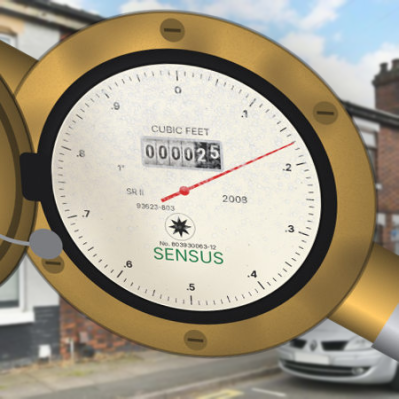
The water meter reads 25.17 ft³
